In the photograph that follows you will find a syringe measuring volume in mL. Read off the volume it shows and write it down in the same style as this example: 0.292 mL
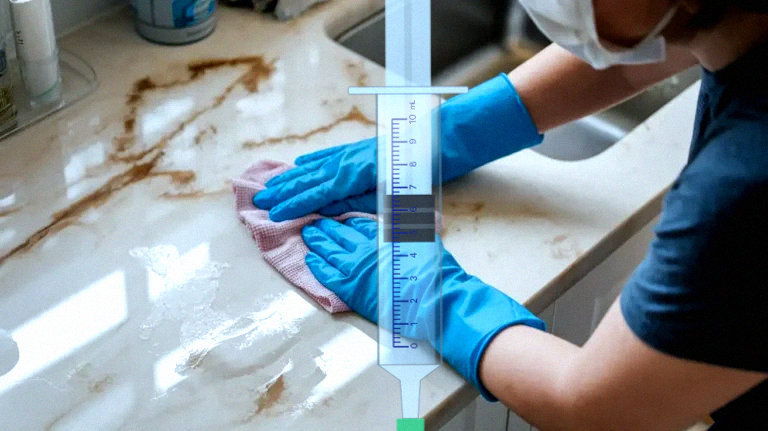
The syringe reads 4.6 mL
